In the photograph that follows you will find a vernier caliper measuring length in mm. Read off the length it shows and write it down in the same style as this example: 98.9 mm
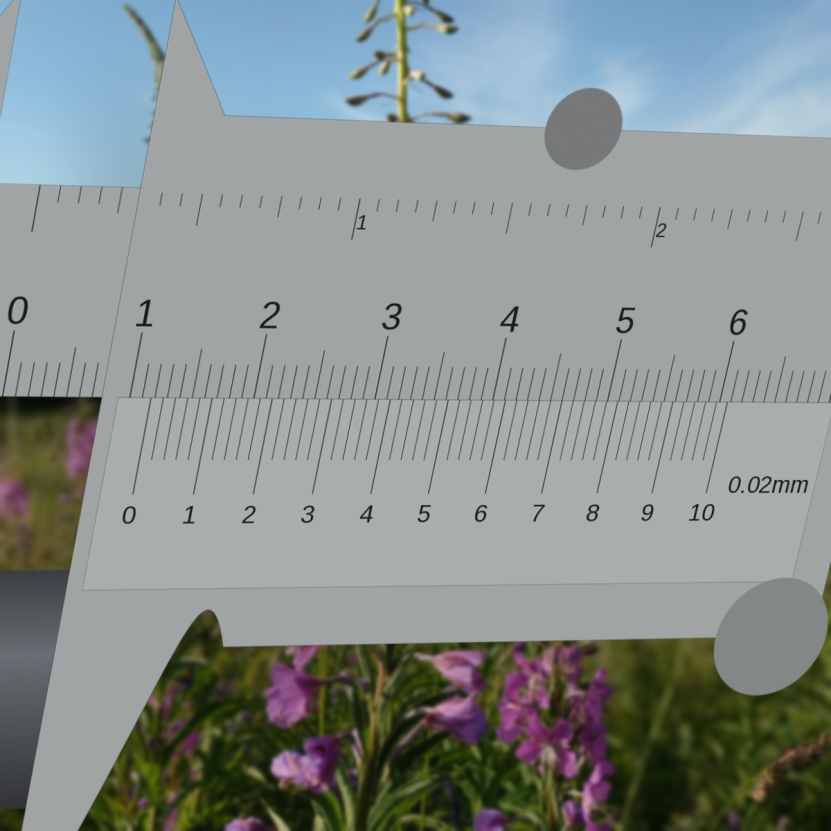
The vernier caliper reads 11.7 mm
